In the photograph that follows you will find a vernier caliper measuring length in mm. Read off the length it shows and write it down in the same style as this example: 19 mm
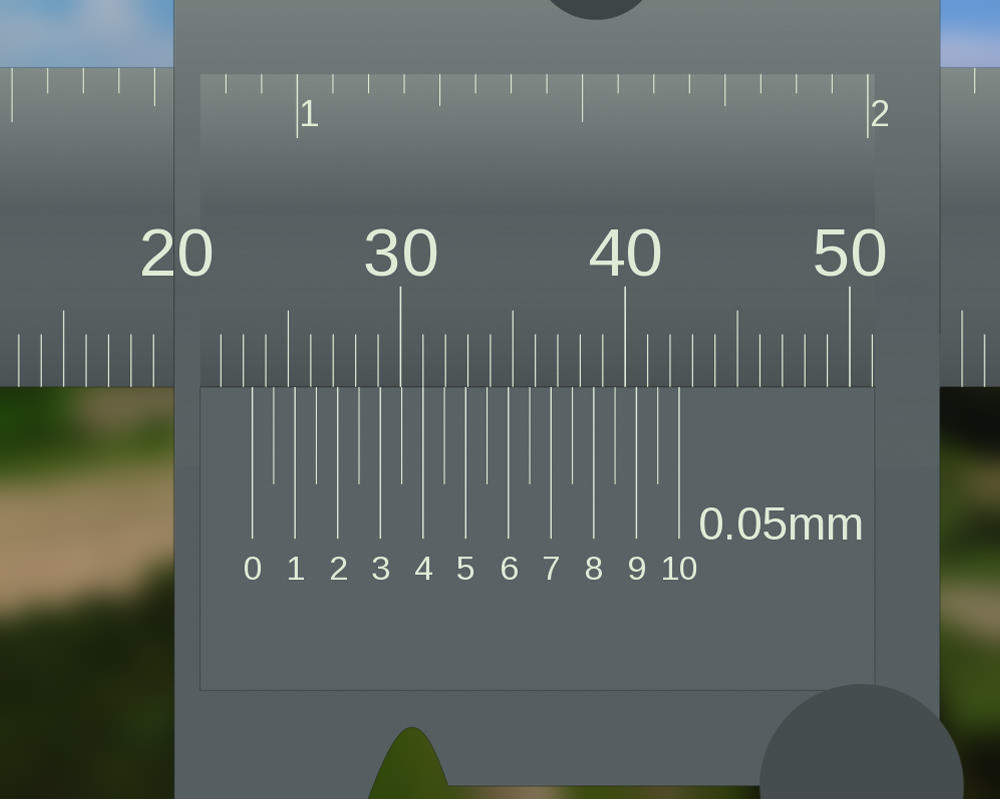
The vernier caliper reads 23.4 mm
